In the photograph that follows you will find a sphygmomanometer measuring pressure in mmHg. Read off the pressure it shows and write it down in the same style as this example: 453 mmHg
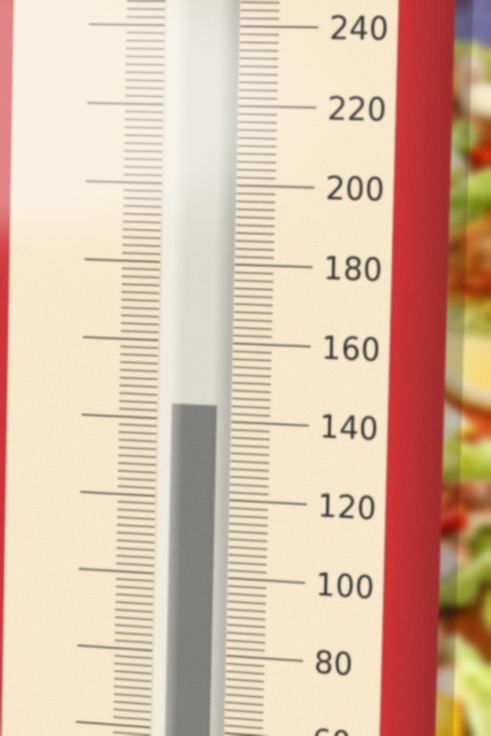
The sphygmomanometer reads 144 mmHg
